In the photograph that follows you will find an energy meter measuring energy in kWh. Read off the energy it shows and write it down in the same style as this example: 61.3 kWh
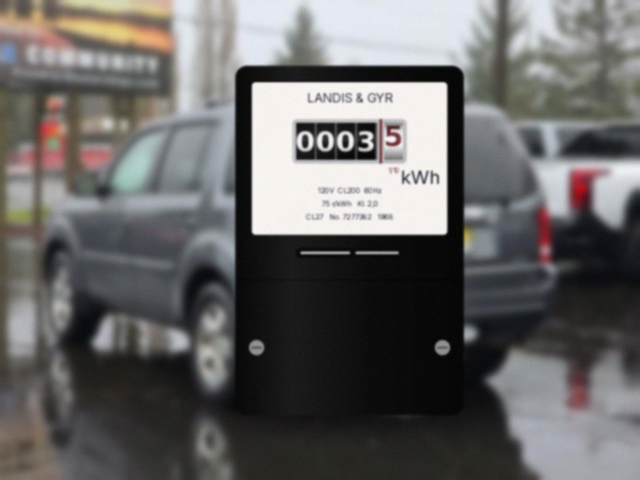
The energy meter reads 3.5 kWh
